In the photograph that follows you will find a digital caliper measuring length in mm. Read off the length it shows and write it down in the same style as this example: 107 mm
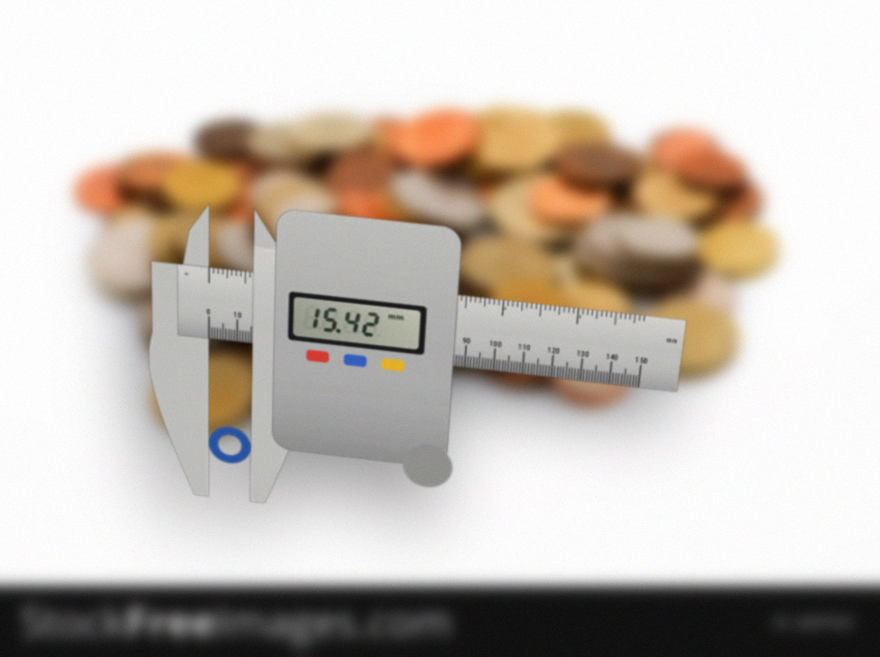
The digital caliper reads 15.42 mm
